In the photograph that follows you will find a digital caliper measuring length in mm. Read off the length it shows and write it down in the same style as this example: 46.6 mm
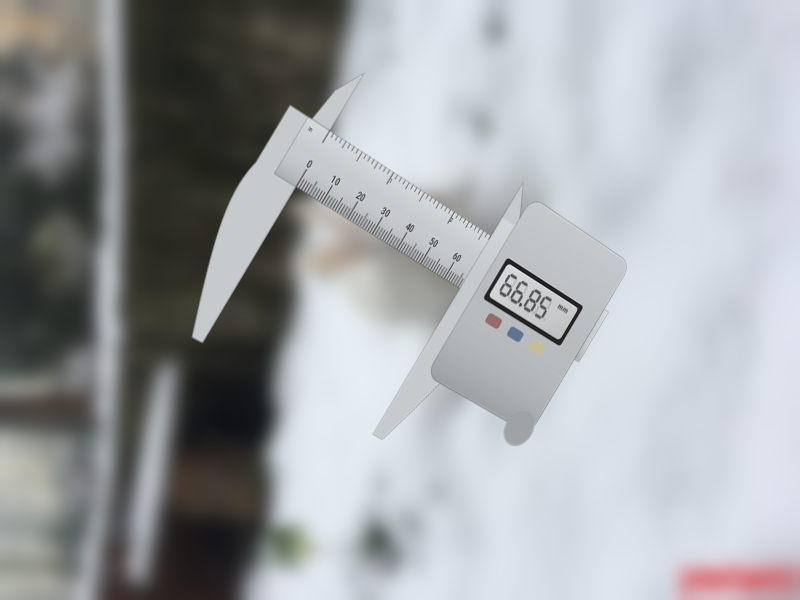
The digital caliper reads 66.85 mm
